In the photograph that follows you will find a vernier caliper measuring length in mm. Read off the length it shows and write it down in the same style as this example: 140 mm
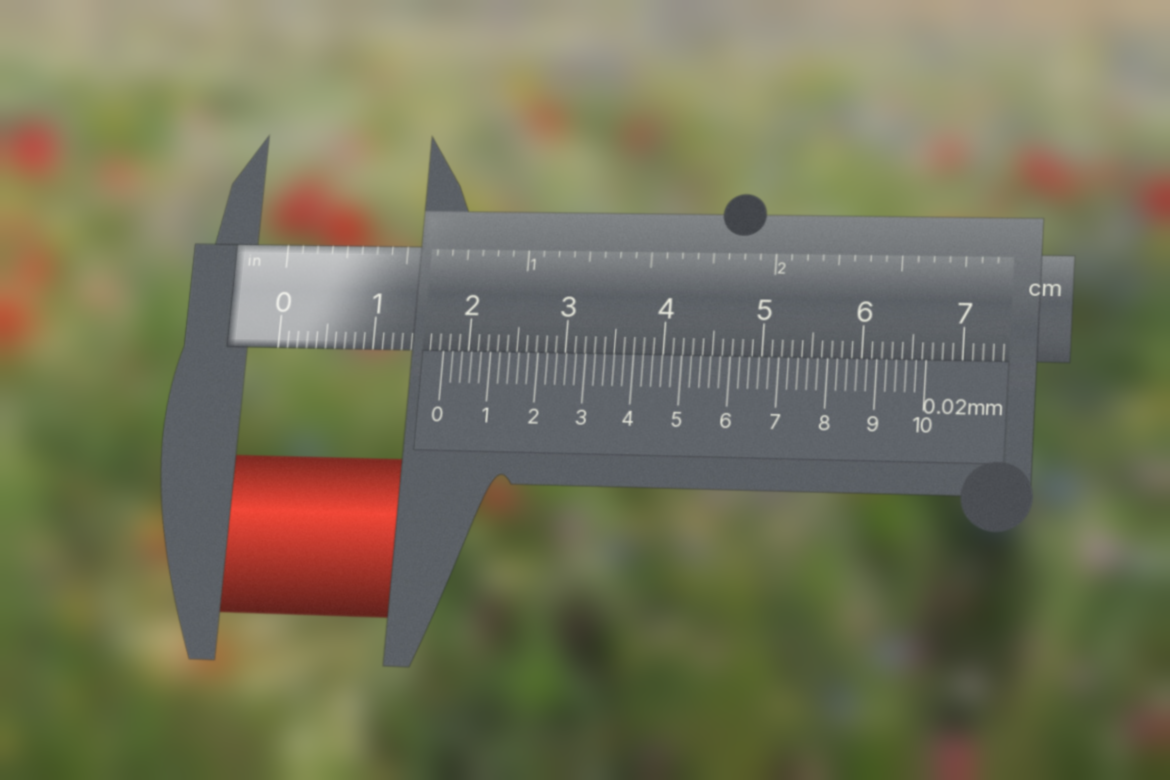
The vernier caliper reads 17.4 mm
